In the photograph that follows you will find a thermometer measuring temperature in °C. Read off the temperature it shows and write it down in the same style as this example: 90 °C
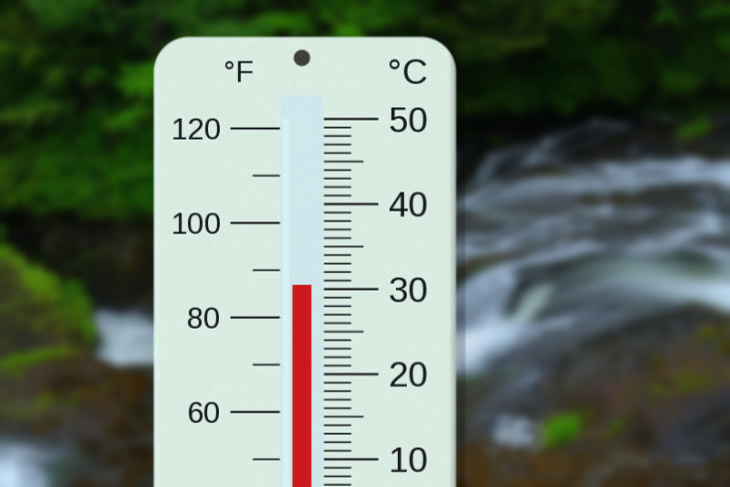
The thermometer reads 30.5 °C
